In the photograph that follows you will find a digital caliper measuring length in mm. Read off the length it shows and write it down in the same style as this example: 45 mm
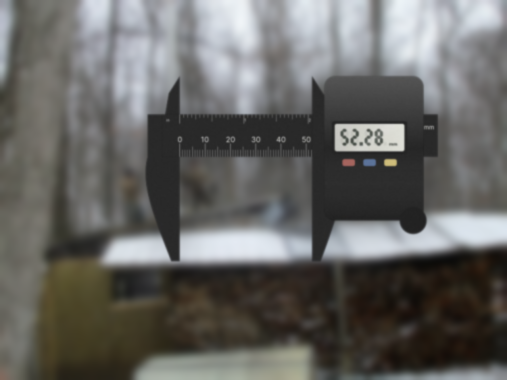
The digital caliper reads 52.28 mm
